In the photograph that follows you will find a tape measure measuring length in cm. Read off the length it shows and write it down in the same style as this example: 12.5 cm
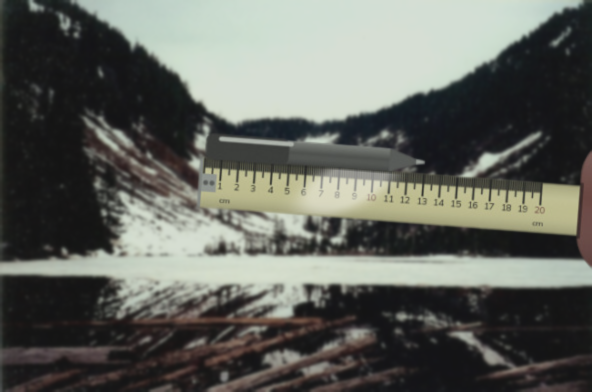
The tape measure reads 13 cm
